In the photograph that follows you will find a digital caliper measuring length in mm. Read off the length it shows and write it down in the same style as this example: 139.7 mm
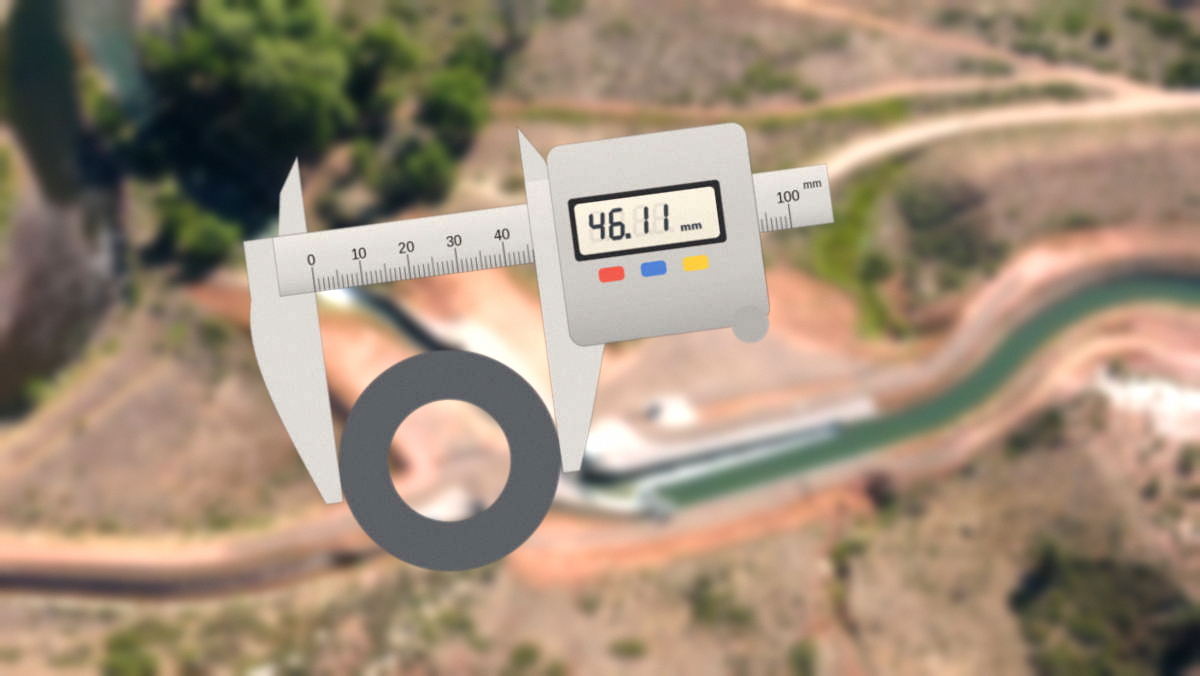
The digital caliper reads 46.11 mm
